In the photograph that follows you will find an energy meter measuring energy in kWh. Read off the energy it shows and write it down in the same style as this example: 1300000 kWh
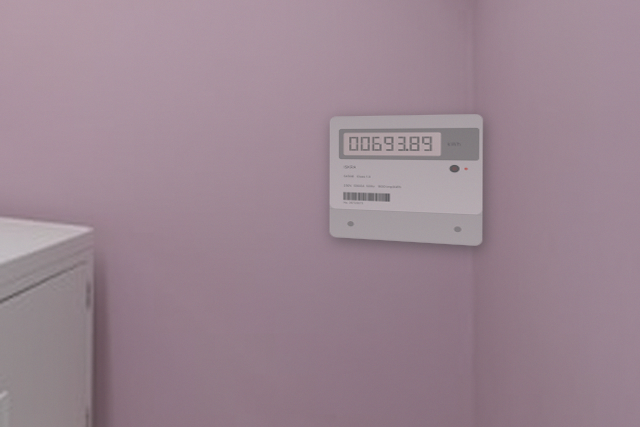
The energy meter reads 693.89 kWh
